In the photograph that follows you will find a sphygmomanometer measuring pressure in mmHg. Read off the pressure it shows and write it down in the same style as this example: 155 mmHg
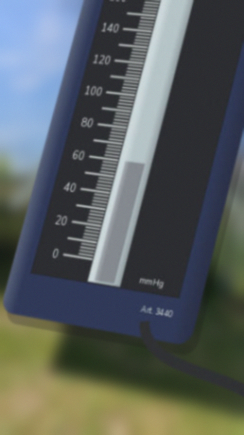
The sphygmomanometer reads 60 mmHg
